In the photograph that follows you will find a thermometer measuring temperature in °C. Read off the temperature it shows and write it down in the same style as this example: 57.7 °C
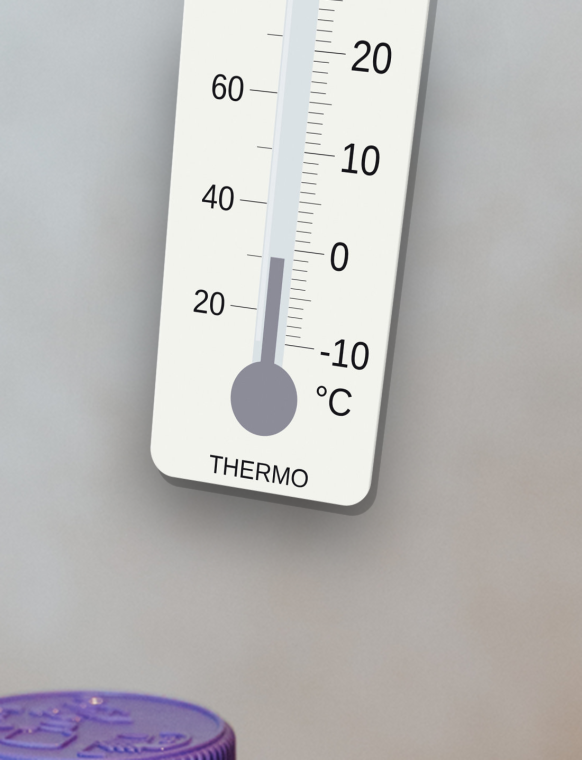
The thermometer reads -1 °C
